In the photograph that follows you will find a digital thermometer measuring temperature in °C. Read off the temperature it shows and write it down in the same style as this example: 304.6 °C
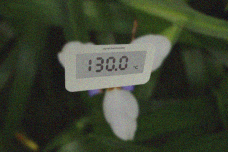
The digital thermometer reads 130.0 °C
